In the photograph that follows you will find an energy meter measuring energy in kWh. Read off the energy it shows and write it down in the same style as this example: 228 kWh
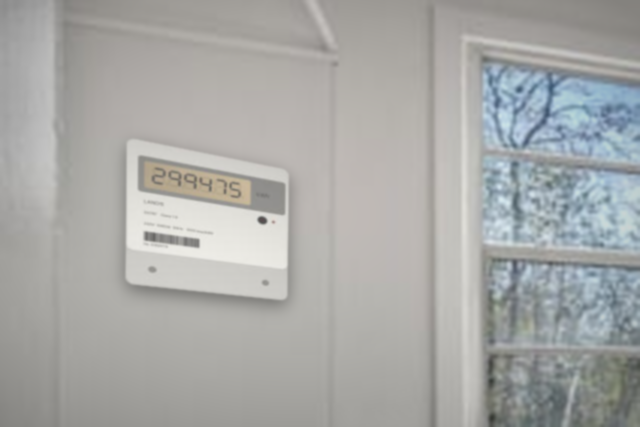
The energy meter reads 299475 kWh
